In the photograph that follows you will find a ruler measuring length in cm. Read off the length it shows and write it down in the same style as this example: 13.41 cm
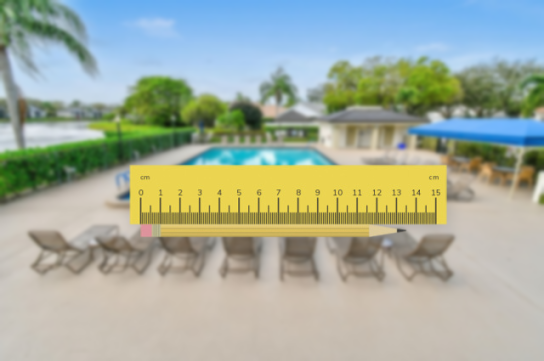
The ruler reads 13.5 cm
